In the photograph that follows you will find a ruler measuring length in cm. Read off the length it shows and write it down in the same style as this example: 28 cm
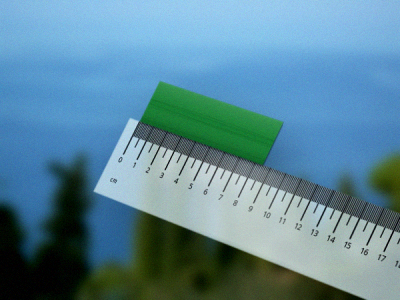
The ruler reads 8.5 cm
